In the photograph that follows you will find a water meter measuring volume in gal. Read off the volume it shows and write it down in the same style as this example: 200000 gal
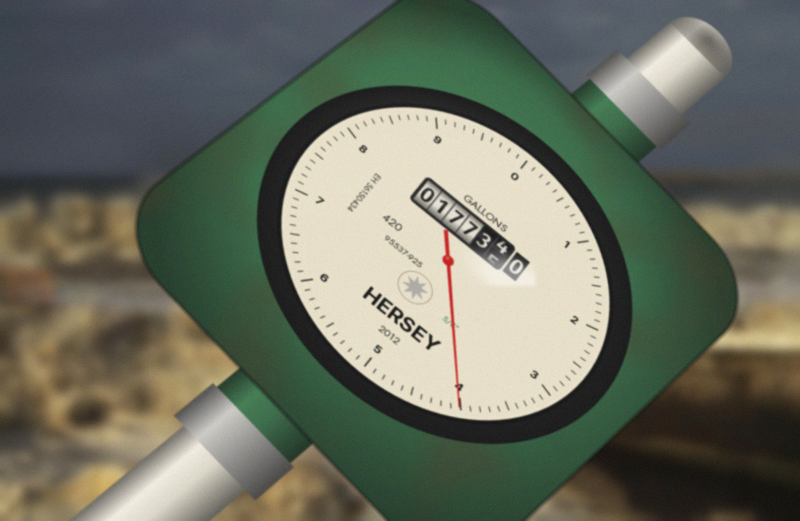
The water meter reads 177344.0 gal
